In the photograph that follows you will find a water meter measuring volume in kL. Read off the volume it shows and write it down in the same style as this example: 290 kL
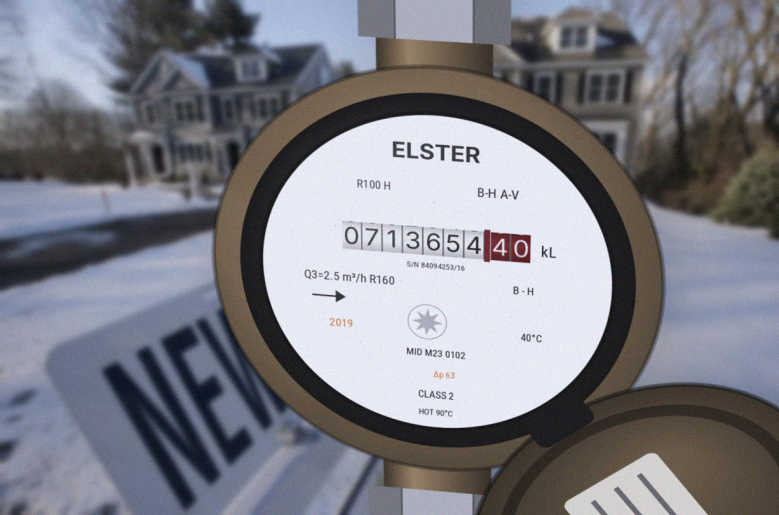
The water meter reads 713654.40 kL
